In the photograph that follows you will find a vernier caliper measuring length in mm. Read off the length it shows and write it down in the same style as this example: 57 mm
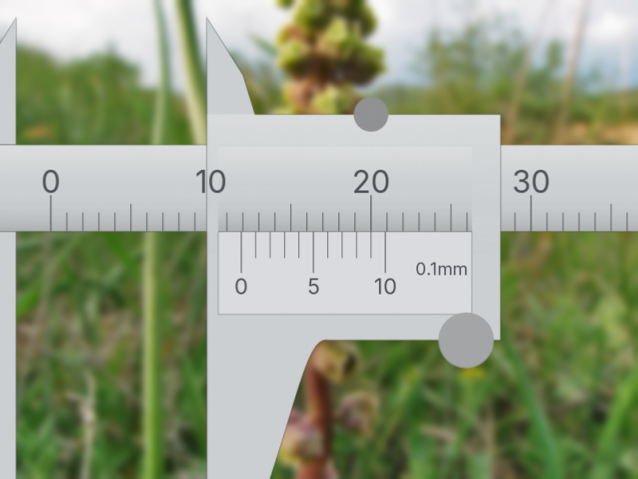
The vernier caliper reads 11.9 mm
